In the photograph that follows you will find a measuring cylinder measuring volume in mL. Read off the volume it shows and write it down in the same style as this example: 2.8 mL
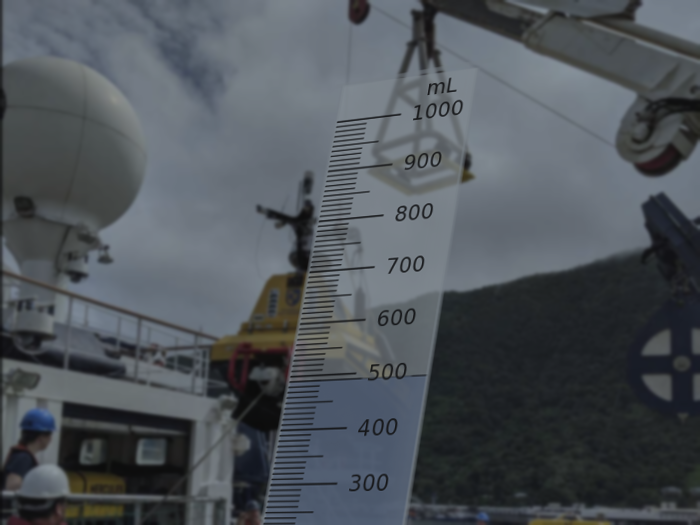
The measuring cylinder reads 490 mL
